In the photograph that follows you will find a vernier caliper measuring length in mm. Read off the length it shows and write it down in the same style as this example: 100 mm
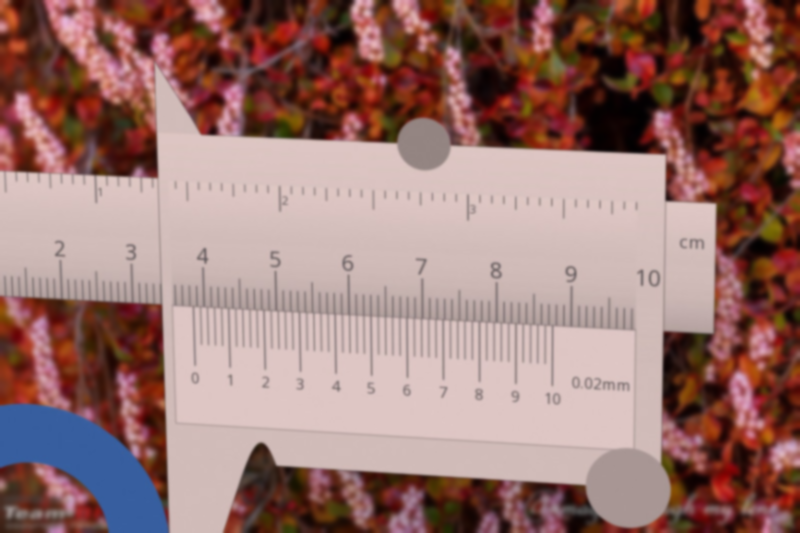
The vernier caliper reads 38.5 mm
